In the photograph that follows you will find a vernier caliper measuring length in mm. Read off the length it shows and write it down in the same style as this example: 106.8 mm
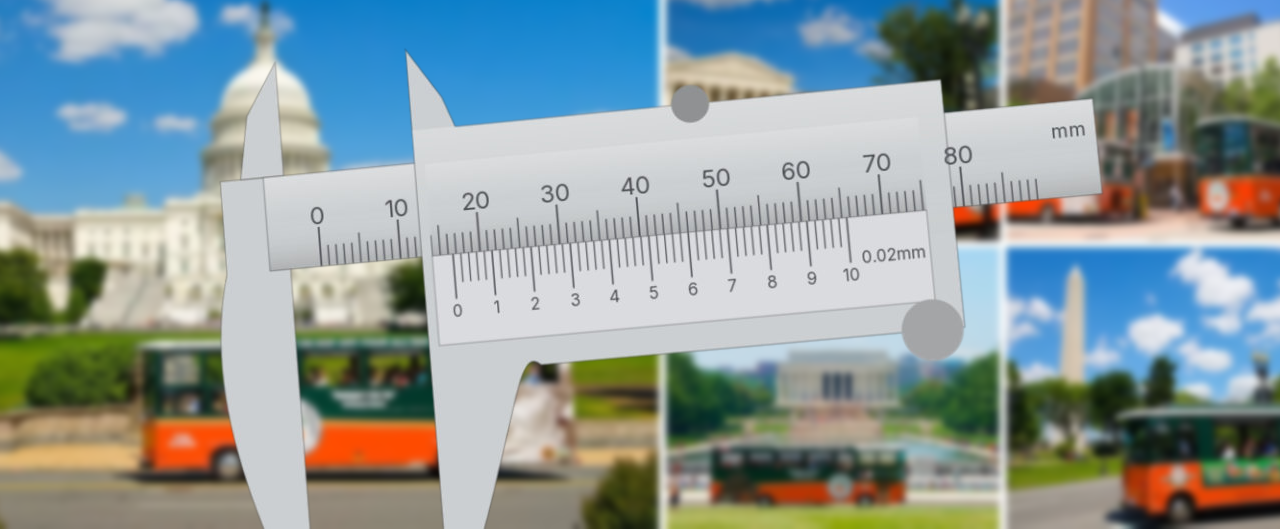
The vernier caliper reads 16.6 mm
